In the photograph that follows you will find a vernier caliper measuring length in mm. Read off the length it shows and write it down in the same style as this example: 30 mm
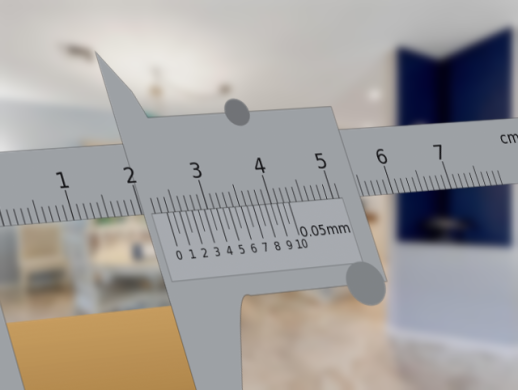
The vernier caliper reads 23.8 mm
